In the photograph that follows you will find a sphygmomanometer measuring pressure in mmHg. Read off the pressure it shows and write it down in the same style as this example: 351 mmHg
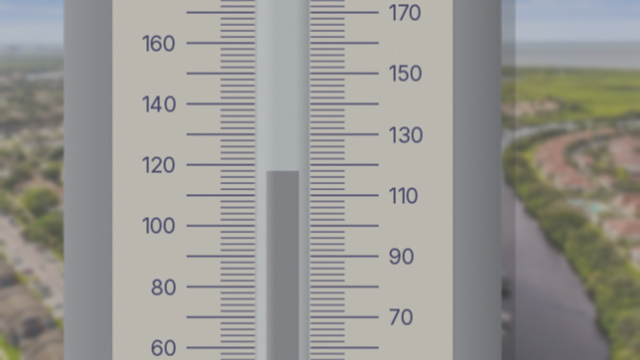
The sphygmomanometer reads 118 mmHg
